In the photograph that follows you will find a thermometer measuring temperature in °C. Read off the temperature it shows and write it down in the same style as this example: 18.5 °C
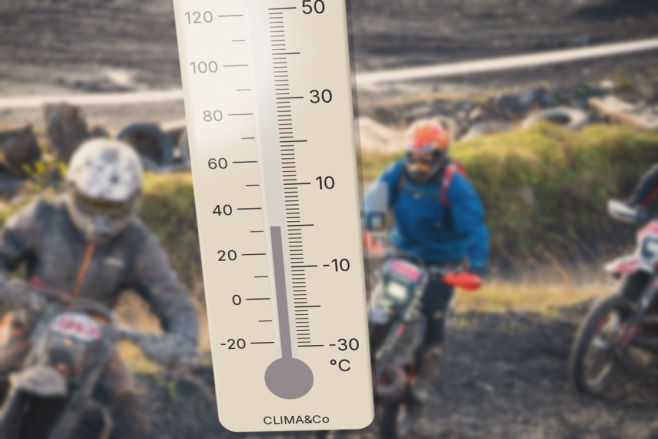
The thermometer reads 0 °C
